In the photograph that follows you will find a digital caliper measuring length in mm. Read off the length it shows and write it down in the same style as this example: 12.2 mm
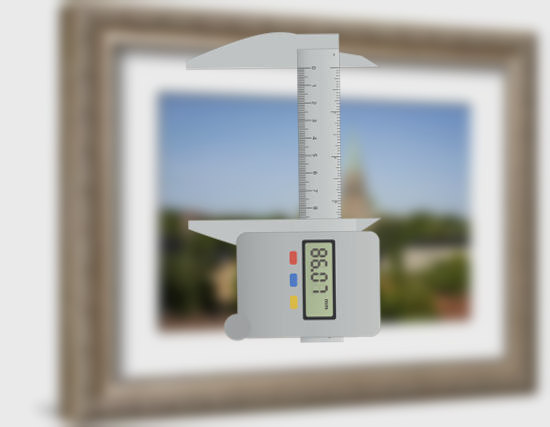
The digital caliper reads 86.07 mm
